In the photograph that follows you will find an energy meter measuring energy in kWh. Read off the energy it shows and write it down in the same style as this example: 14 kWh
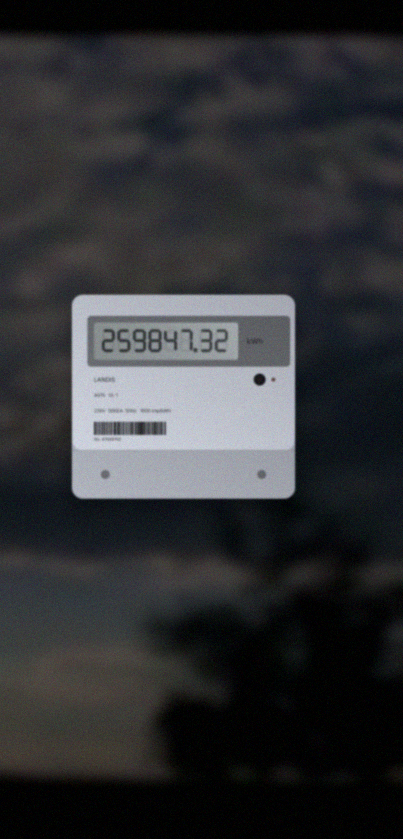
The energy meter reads 259847.32 kWh
